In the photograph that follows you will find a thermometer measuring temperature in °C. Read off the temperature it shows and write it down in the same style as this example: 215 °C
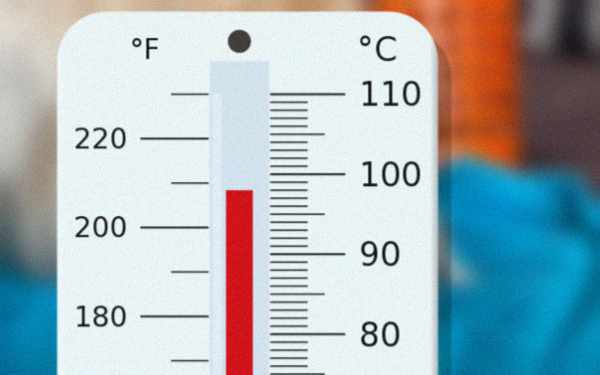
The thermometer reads 98 °C
